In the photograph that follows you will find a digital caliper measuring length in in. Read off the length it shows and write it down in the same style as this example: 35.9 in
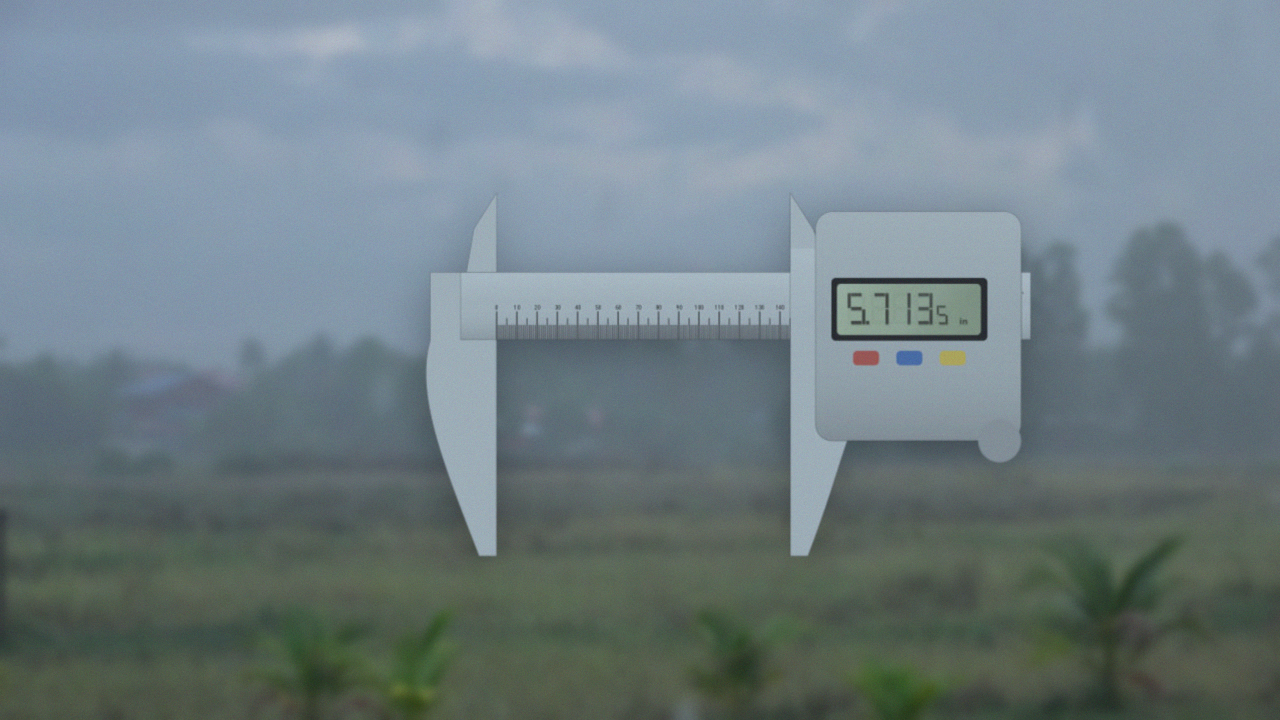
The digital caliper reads 5.7135 in
